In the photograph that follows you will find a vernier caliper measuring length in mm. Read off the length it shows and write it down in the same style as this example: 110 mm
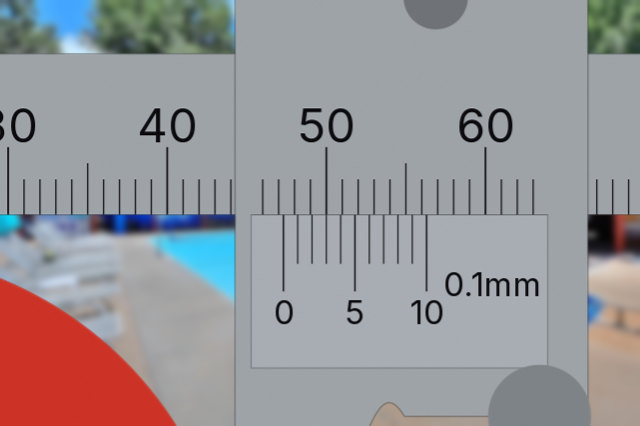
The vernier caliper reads 47.3 mm
